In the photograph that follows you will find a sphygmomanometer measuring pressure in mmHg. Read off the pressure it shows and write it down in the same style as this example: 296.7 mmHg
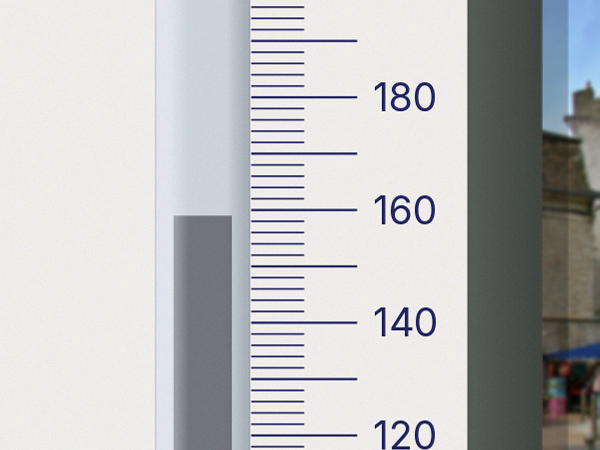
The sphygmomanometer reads 159 mmHg
